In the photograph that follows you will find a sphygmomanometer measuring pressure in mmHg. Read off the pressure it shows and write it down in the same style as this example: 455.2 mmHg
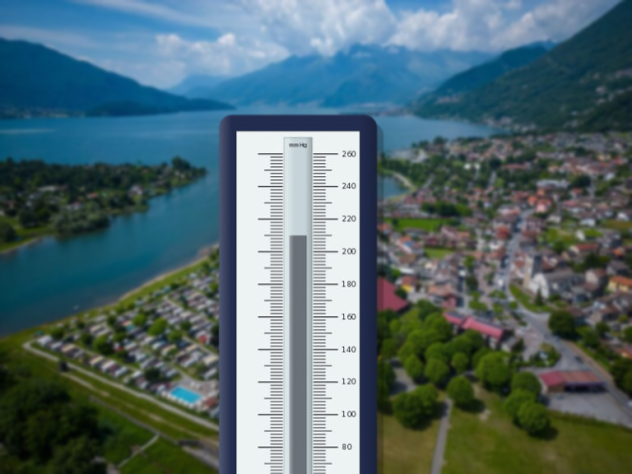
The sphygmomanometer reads 210 mmHg
